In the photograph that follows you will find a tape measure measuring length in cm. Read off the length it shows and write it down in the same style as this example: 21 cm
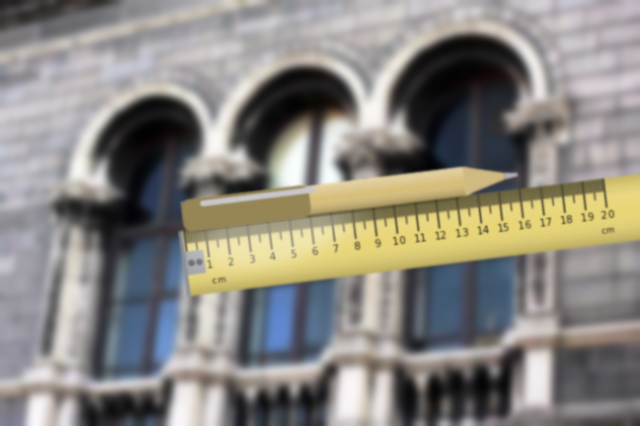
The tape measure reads 16 cm
